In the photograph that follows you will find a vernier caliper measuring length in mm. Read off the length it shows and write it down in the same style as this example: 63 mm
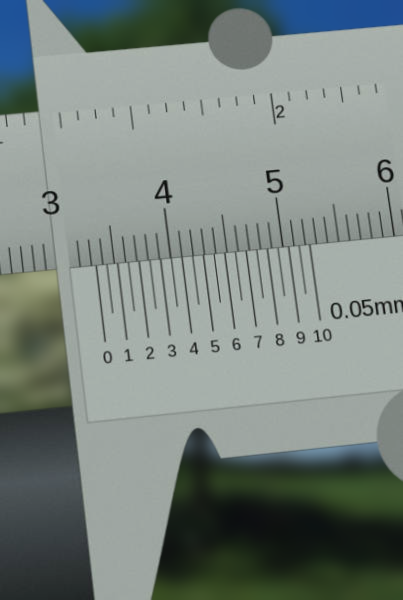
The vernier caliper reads 33.4 mm
